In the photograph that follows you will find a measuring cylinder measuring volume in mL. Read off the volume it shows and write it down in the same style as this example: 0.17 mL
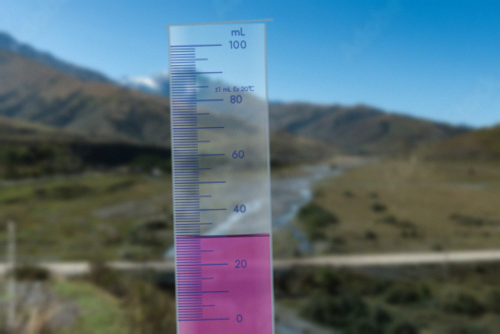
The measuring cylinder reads 30 mL
